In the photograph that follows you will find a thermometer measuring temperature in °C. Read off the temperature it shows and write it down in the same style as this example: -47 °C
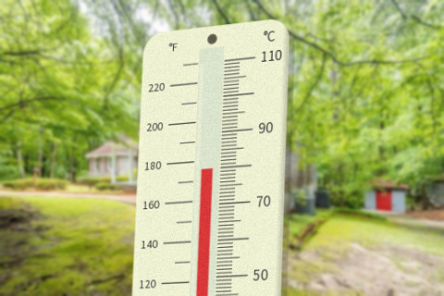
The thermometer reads 80 °C
